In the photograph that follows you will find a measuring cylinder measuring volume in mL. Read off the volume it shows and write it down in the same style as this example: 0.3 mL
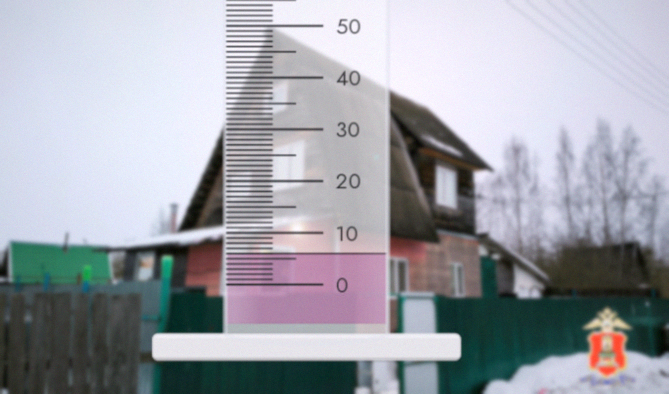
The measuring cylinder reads 6 mL
